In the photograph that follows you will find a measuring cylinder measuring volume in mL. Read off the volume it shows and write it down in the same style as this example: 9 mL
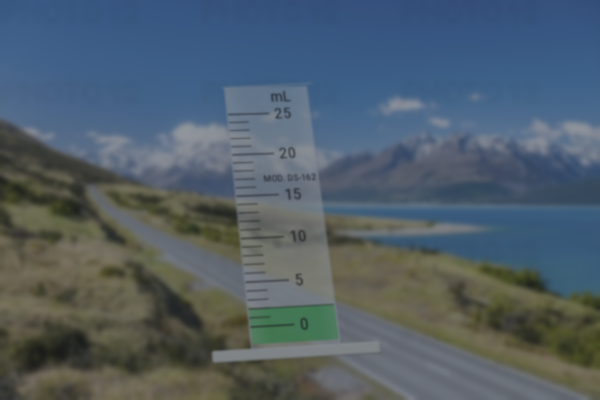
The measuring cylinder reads 2 mL
